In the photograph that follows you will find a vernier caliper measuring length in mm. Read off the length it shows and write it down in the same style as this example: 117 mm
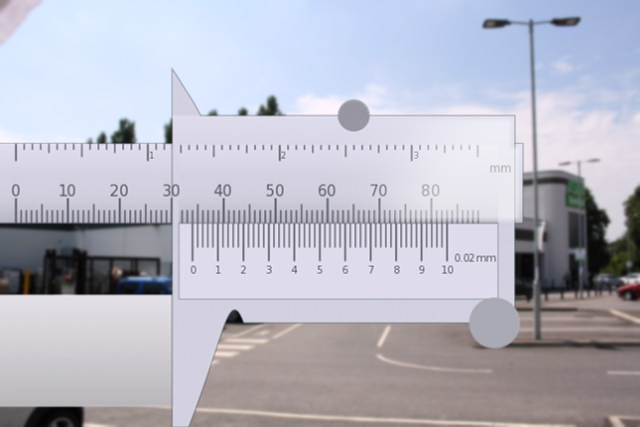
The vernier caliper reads 34.0 mm
